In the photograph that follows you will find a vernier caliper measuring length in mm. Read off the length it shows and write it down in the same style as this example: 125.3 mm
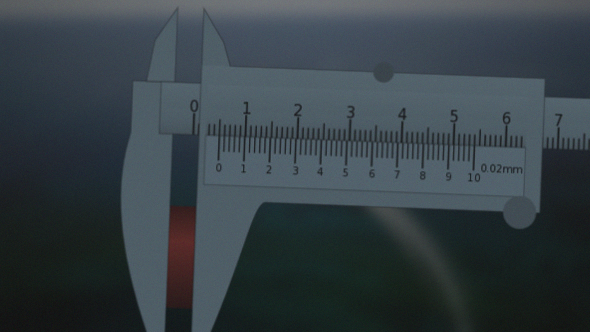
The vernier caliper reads 5.0 mm
